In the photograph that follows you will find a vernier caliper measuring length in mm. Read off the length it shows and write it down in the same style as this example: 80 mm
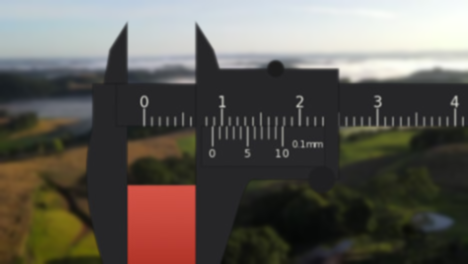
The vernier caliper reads 8.8 mm
